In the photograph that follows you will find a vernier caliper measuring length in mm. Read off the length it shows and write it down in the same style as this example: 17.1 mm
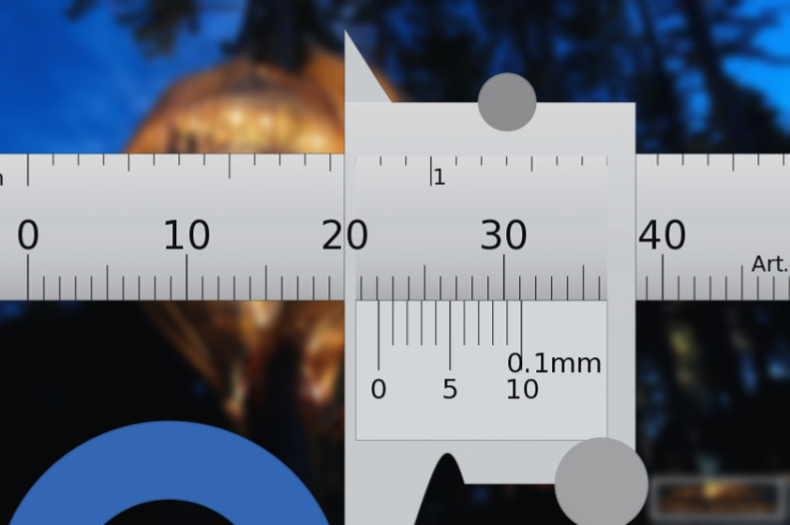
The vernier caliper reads 22.1 mm
